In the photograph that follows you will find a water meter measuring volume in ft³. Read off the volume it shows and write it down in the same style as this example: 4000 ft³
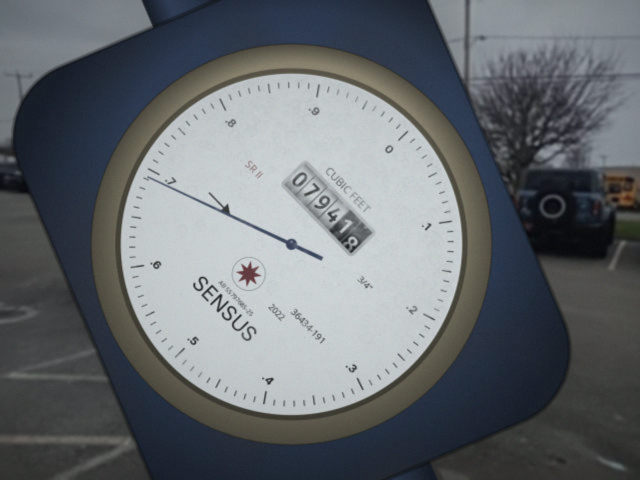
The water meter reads 79417.69 ft³
